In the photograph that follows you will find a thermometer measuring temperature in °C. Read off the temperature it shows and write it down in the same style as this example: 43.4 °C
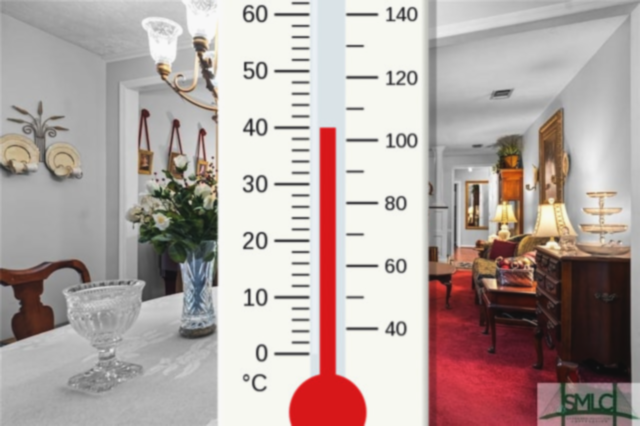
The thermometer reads 40 °C
